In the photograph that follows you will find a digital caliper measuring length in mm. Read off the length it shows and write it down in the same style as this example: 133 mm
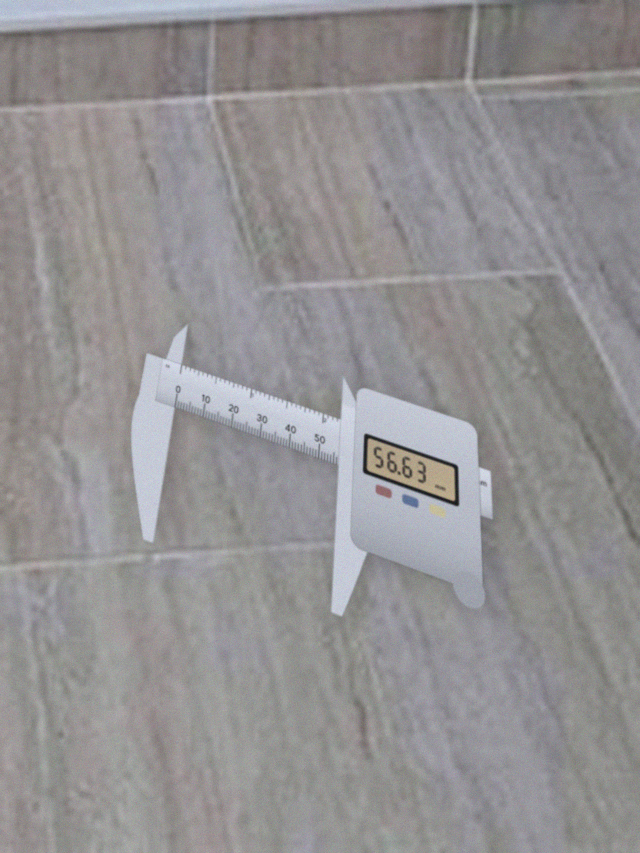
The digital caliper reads 56.63 mm
